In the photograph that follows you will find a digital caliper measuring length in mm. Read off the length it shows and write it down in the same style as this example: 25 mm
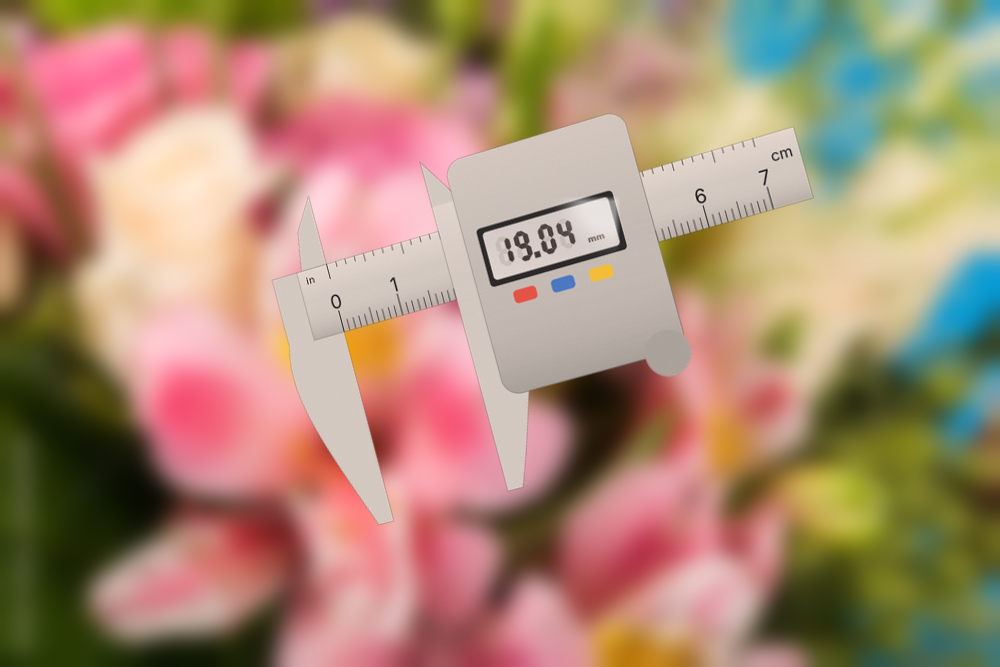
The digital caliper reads 19.04 mm
